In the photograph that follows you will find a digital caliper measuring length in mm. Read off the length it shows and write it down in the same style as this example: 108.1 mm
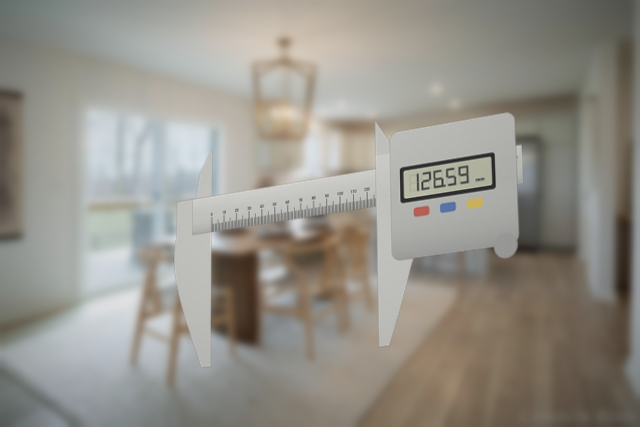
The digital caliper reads 126.59 mm
